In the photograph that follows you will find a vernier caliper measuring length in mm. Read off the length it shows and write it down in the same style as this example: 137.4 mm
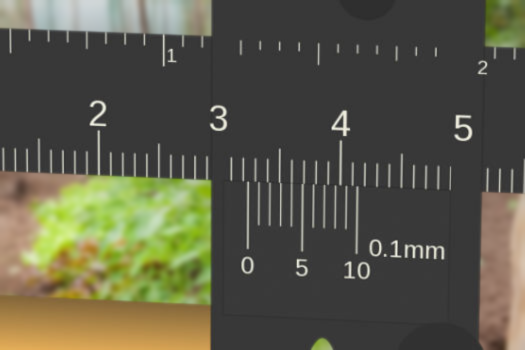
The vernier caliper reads 32.4 mm
